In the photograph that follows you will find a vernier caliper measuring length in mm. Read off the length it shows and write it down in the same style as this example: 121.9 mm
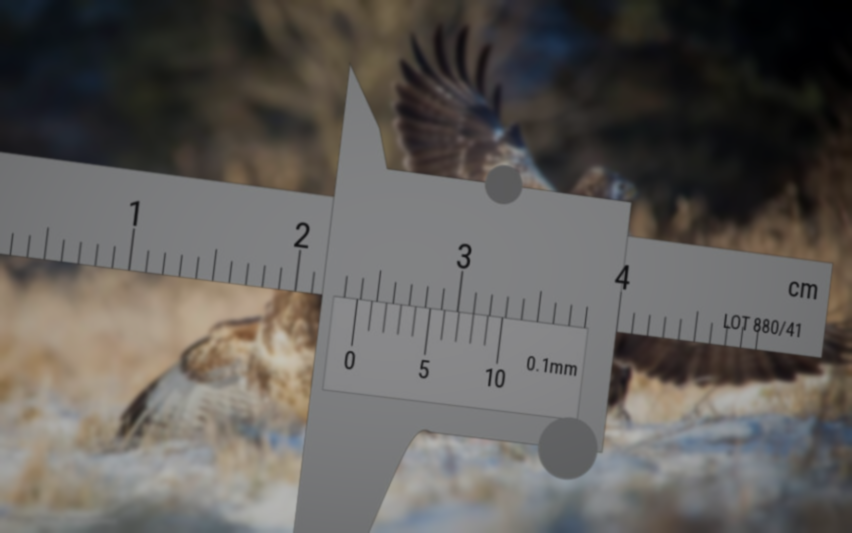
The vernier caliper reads 23.8 mm
